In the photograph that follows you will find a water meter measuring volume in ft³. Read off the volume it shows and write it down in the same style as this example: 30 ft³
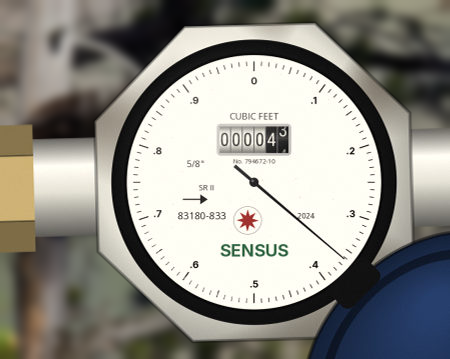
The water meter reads 43.36 ft³
